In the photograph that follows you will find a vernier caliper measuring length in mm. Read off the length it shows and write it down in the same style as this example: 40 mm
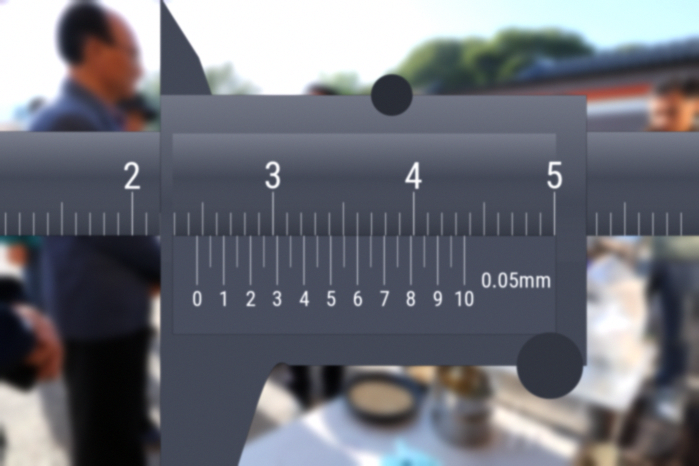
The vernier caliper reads 24.6 mm
